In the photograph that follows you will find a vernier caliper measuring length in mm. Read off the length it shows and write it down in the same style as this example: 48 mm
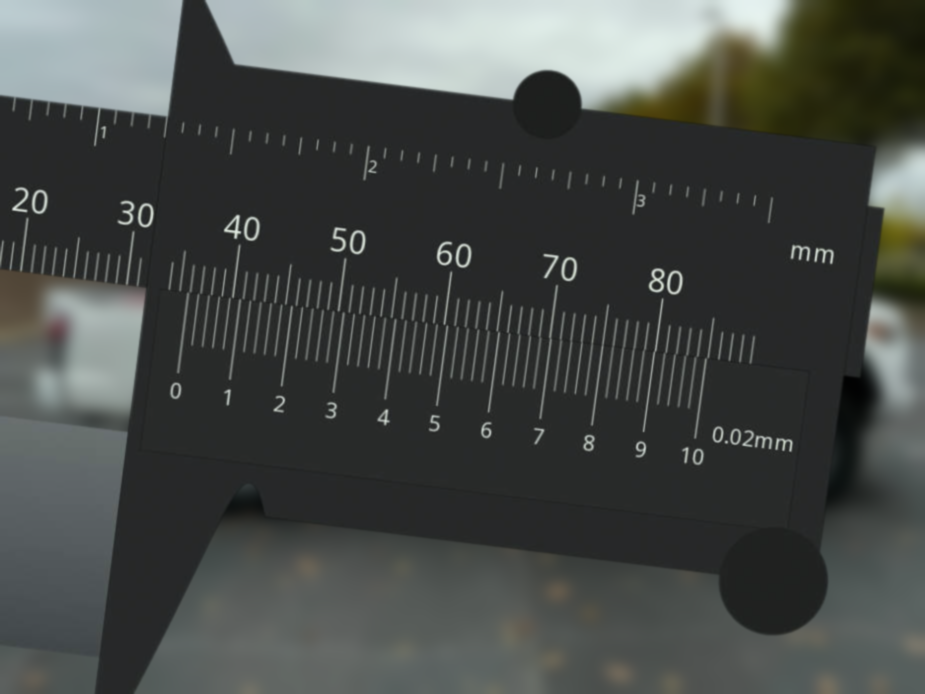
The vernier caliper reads 35.8 mm
